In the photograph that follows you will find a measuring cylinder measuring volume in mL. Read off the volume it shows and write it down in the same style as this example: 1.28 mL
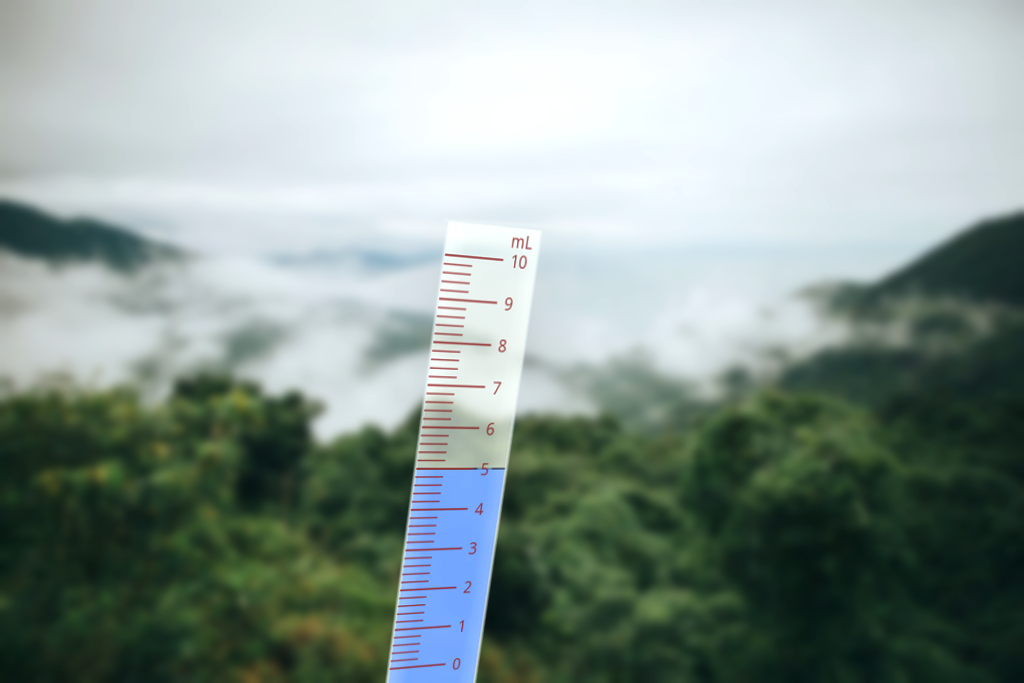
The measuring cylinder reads 5 mL
